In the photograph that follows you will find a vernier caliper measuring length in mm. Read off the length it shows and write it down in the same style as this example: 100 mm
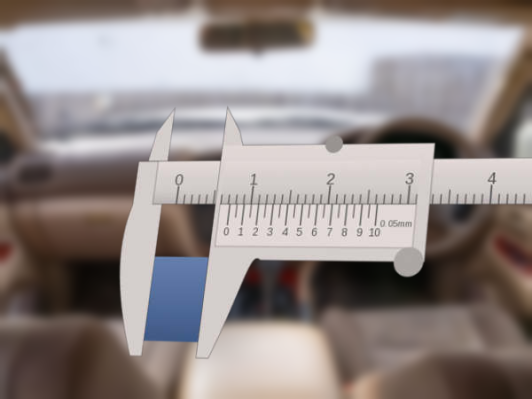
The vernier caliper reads 7.2 mm
